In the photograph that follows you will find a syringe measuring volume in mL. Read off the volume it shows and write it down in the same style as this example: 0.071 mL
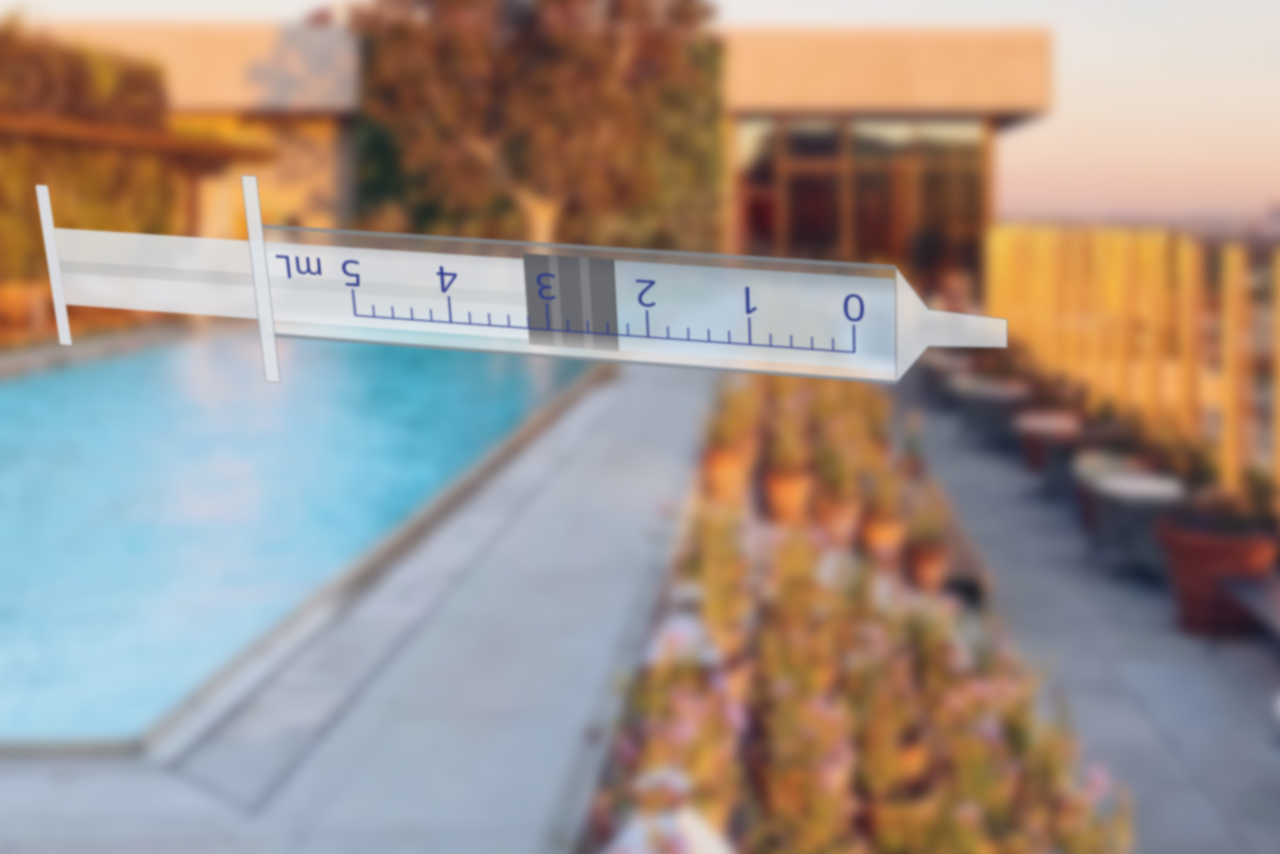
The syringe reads 2.3 mL
